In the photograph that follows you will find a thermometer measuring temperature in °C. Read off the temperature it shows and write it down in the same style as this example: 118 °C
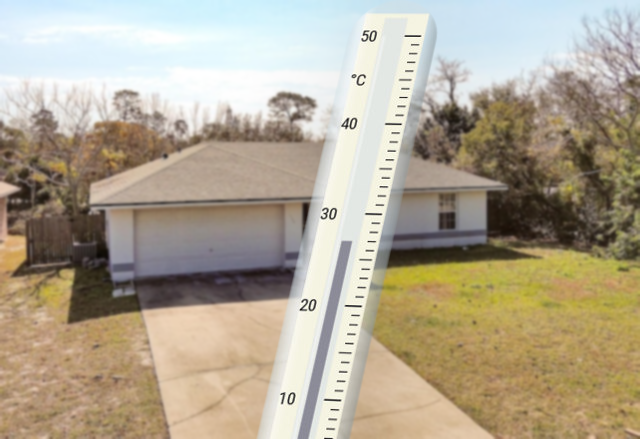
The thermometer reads 27 °C
